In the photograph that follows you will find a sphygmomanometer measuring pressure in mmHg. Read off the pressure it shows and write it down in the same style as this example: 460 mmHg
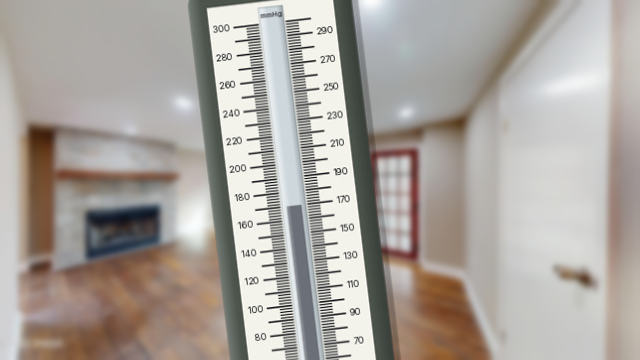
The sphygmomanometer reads 170 mmHg
